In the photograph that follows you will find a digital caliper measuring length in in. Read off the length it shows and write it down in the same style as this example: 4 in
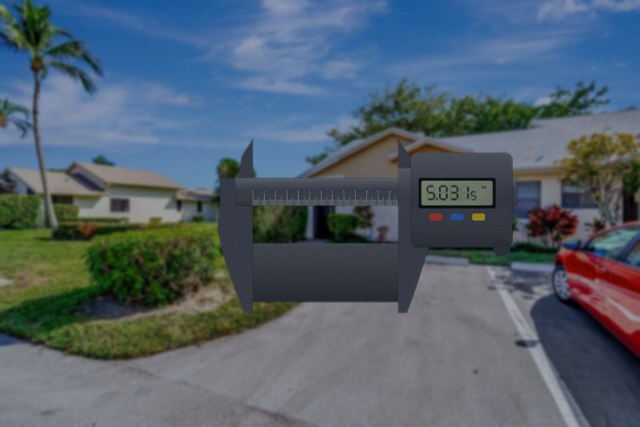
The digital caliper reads 5.0315 in
